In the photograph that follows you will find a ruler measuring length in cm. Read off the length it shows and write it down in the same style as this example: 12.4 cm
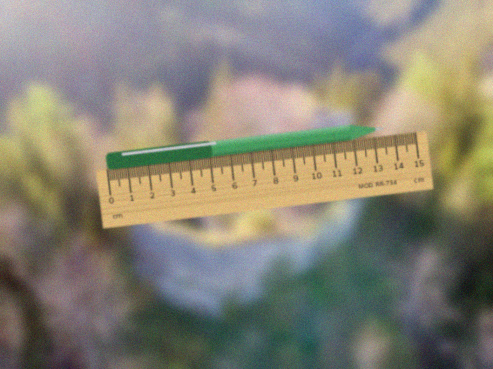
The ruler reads 13.5 cm
